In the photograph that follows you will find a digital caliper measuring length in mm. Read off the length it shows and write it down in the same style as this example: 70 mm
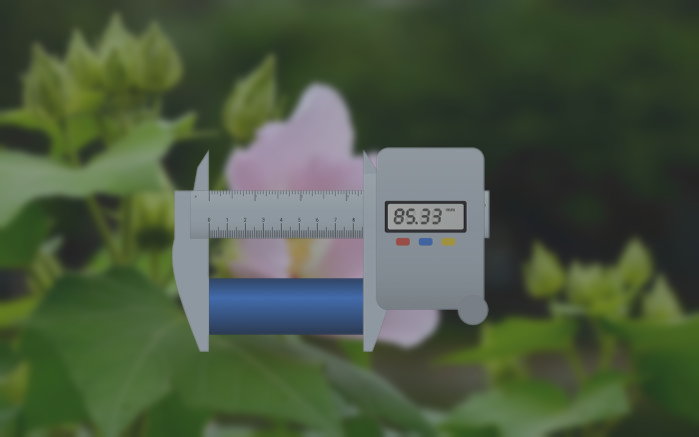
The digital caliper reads 85.33 mm
